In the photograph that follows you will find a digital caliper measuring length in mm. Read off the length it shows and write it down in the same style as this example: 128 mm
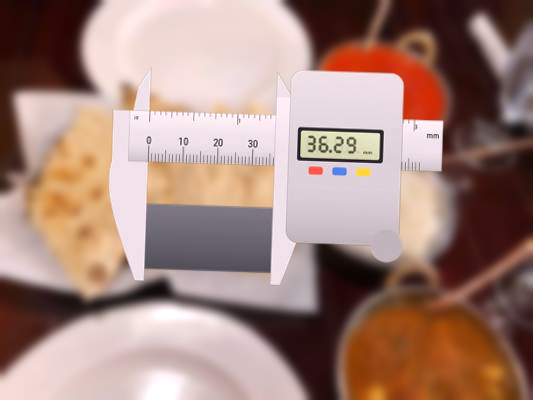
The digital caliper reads 36.29 mm
